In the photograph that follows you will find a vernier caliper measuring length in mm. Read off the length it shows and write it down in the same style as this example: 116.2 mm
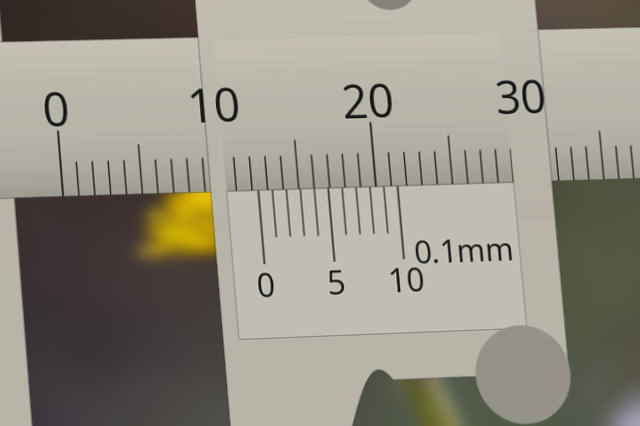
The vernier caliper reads 12.4 mm
